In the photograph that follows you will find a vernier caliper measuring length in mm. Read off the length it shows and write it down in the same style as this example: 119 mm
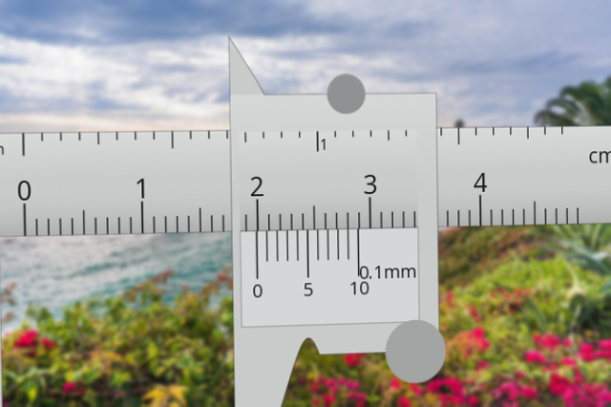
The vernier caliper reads 19.9 mm
